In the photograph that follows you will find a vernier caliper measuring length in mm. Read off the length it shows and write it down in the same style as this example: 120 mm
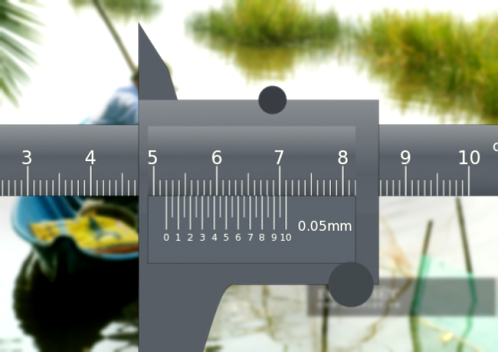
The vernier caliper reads 52.0 mm
